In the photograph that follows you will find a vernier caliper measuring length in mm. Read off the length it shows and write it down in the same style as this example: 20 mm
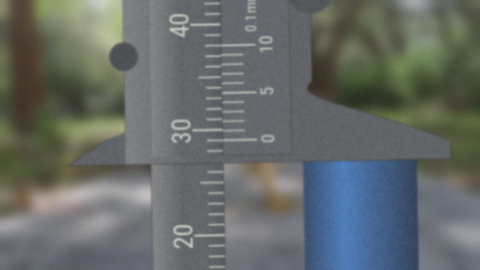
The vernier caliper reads 29.0 mm
